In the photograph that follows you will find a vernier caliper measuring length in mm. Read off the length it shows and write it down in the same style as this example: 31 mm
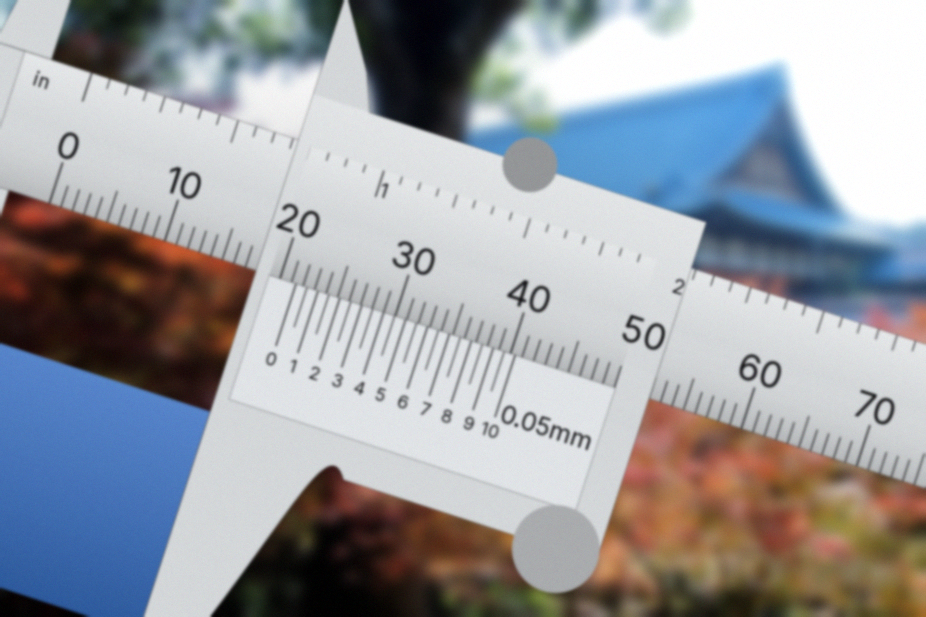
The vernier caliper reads 21.4 mm
